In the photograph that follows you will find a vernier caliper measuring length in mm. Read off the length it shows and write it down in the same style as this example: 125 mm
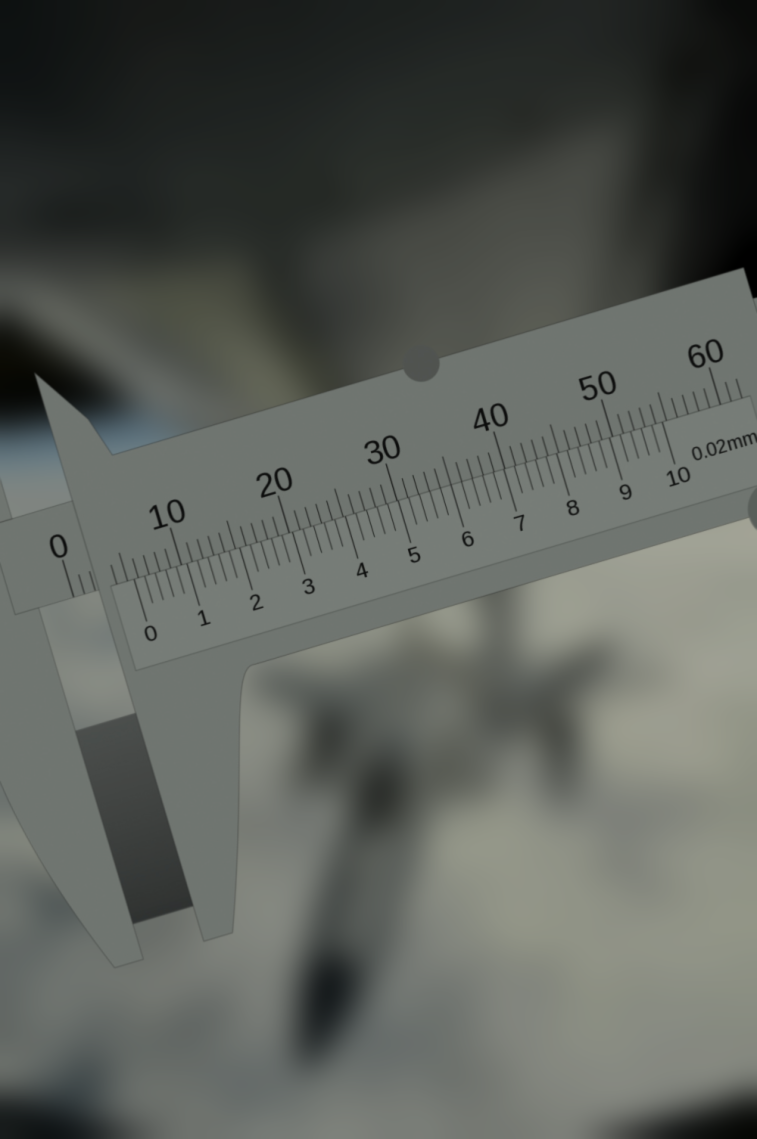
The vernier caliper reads 5.6 mm
